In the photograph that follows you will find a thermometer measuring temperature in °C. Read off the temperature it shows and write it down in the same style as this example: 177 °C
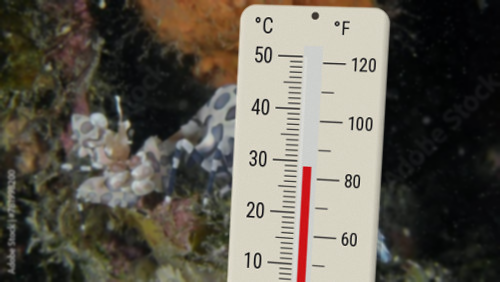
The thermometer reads 29 °C
